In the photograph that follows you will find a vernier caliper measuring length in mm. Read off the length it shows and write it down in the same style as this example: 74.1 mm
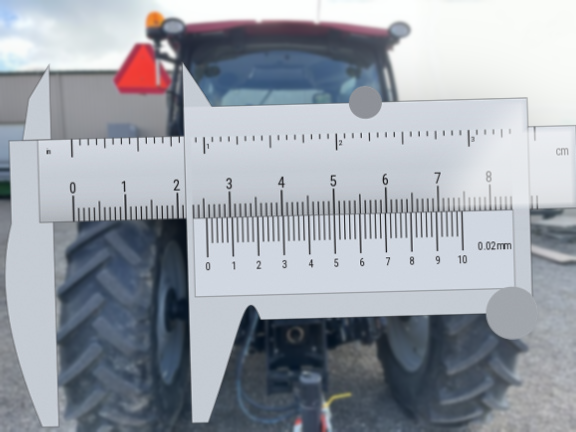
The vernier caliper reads 25.5 mm
